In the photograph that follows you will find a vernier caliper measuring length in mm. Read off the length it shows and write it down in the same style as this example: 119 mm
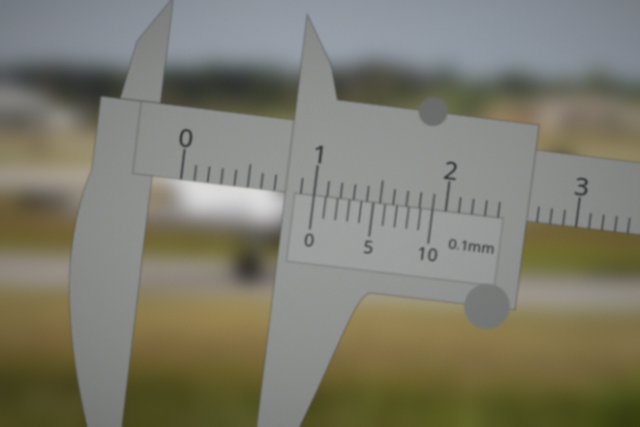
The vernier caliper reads 10.0 mm
